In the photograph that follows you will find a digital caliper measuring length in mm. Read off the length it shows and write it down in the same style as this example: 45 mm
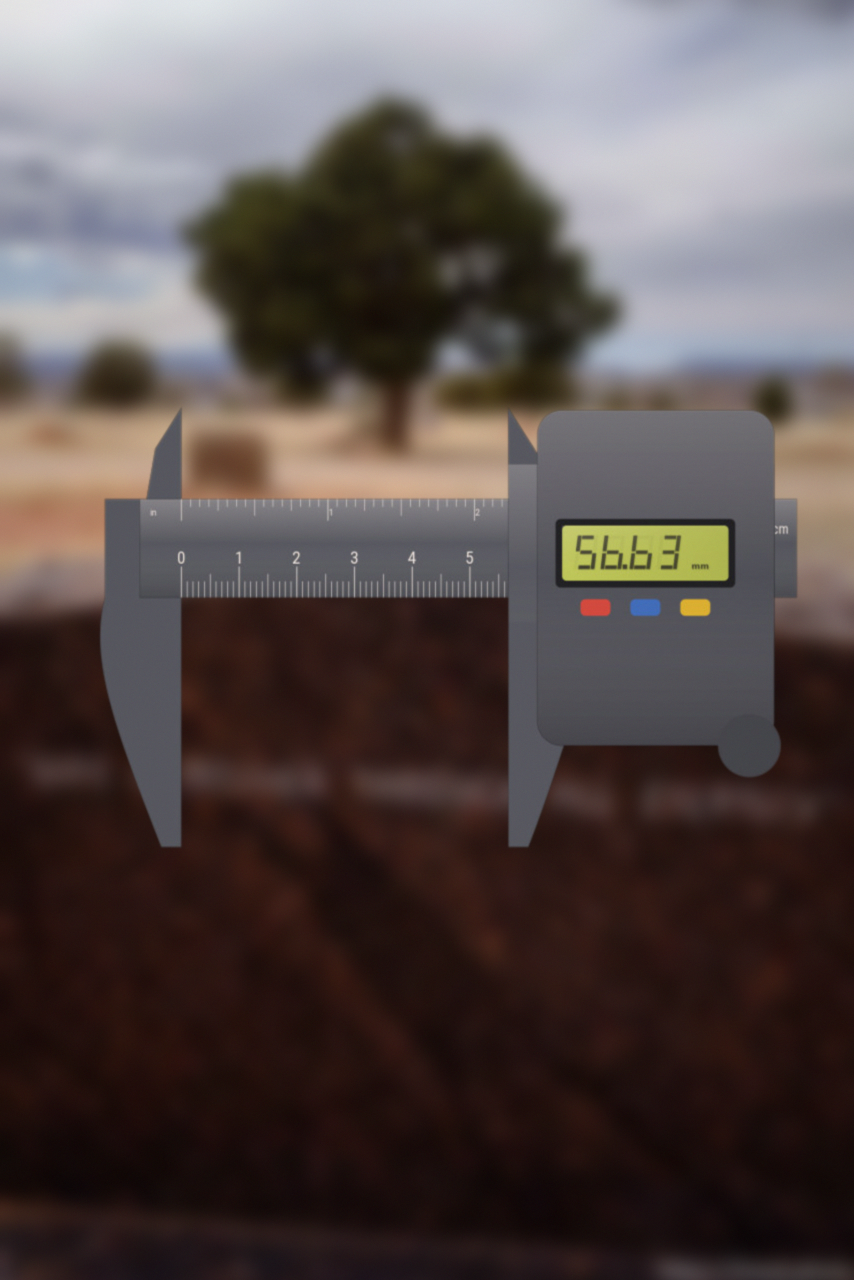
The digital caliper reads 56.63 mm
